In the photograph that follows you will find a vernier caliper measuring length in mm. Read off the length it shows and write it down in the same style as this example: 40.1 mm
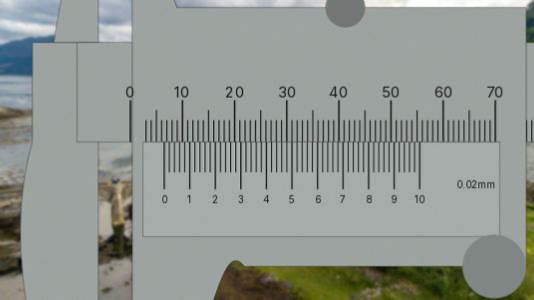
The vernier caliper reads 6.5 mm
